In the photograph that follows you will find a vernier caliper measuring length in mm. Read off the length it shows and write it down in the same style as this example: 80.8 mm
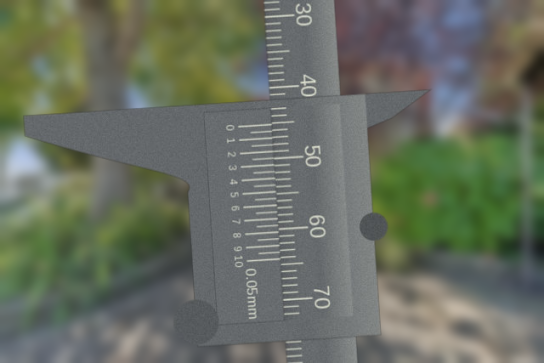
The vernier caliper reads 45.2 mm
